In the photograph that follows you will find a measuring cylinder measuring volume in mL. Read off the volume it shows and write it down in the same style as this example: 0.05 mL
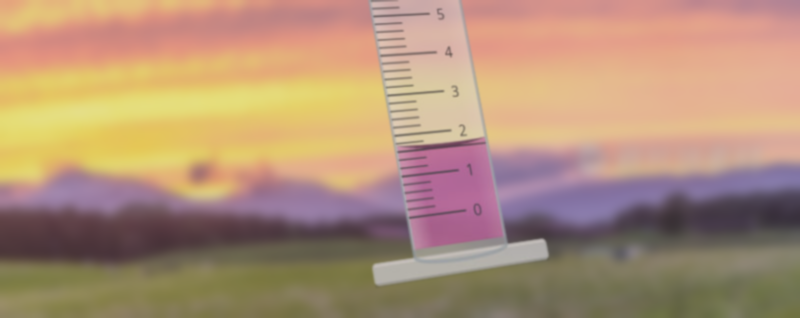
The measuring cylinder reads 1.6 mL
